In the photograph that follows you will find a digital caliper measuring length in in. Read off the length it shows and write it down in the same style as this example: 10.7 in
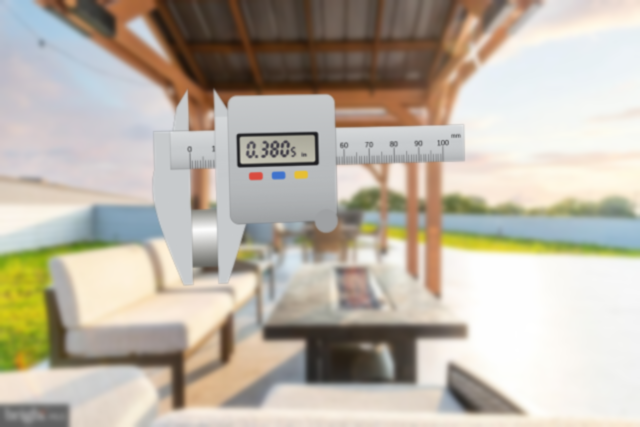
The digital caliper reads 0.3805 in
